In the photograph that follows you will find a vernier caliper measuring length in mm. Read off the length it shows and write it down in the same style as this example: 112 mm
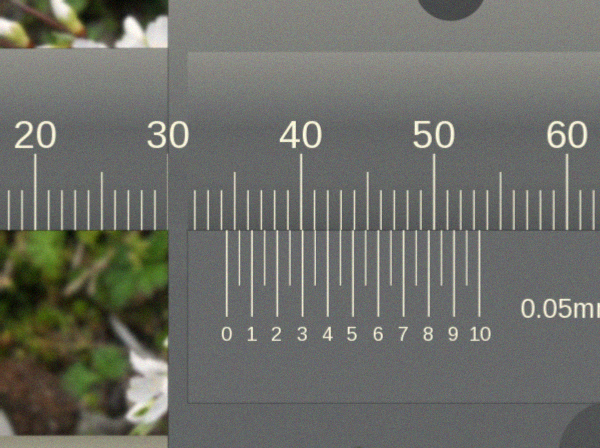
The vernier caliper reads 34.4 mm
